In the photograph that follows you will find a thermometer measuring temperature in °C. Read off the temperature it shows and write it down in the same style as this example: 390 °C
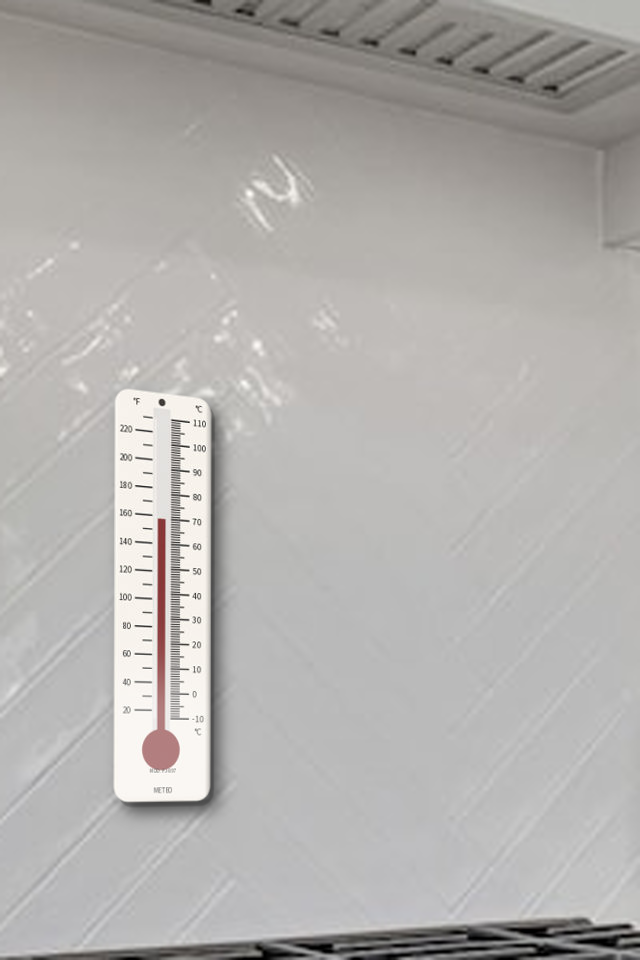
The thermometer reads 70 °C
